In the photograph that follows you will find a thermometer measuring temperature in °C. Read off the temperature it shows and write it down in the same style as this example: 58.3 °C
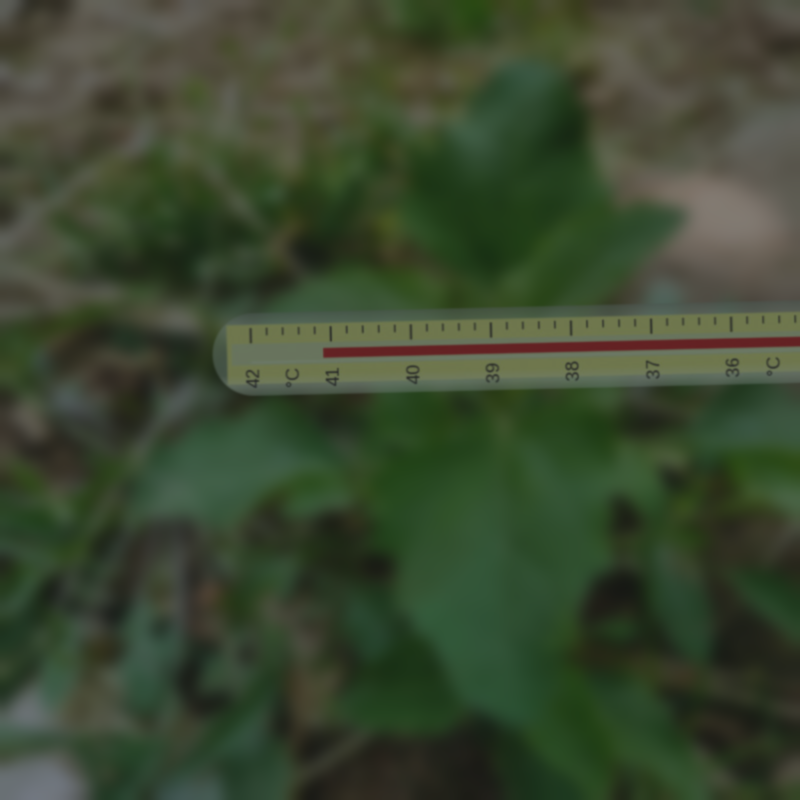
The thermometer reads 41.1 °C
